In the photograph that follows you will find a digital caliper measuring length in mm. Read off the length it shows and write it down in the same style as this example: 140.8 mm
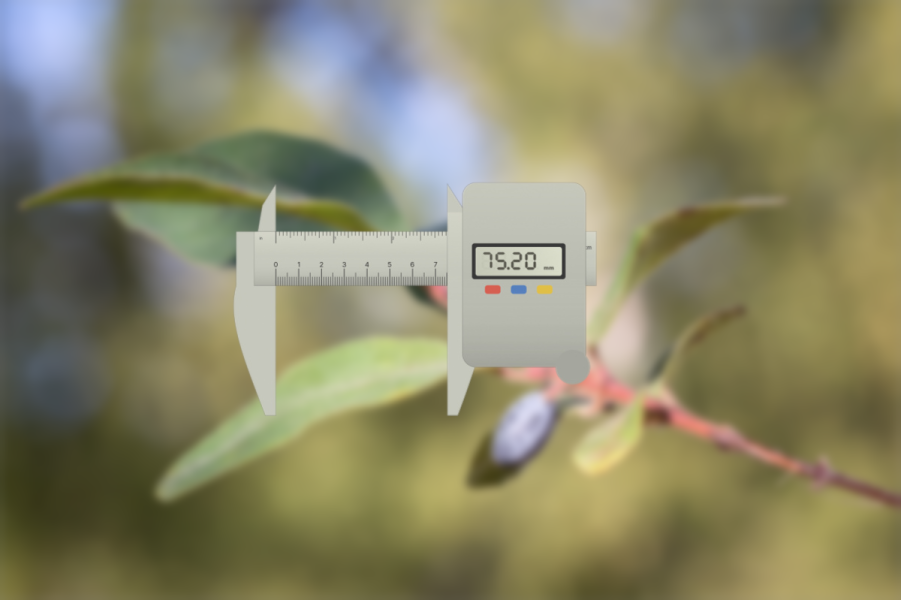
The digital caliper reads 75.20 mm
